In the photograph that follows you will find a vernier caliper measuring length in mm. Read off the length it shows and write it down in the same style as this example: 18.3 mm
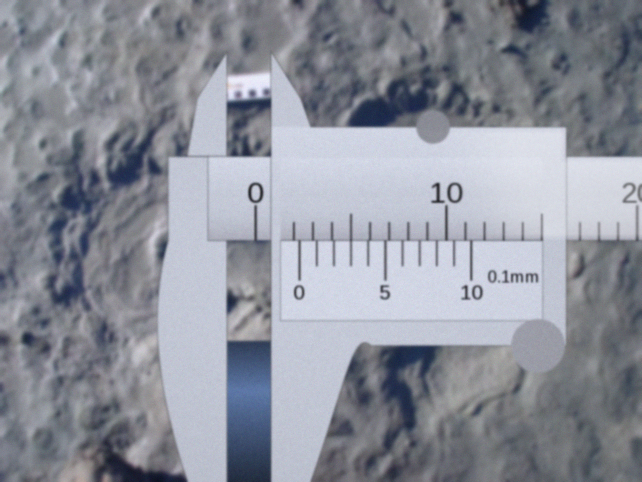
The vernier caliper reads 2.3 mm
